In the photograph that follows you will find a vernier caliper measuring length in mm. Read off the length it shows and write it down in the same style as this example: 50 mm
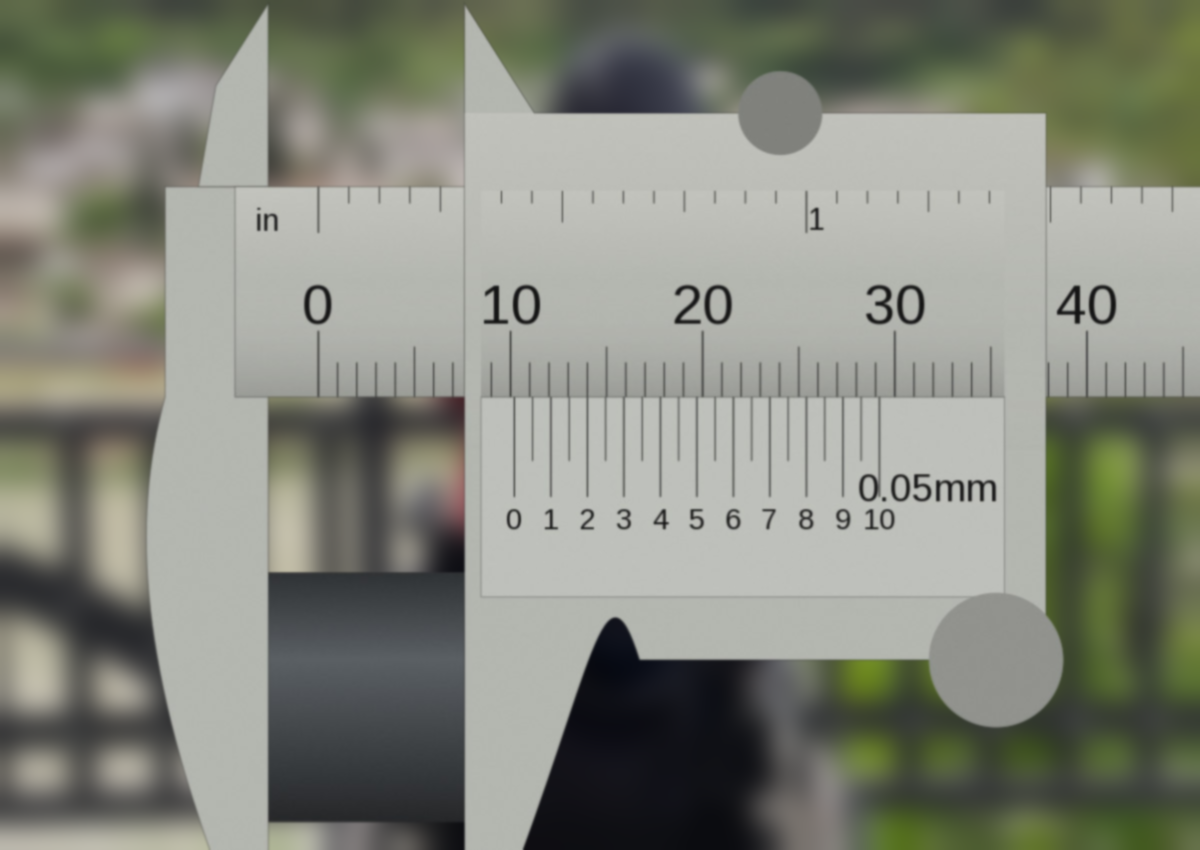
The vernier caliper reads 10.2 mm
